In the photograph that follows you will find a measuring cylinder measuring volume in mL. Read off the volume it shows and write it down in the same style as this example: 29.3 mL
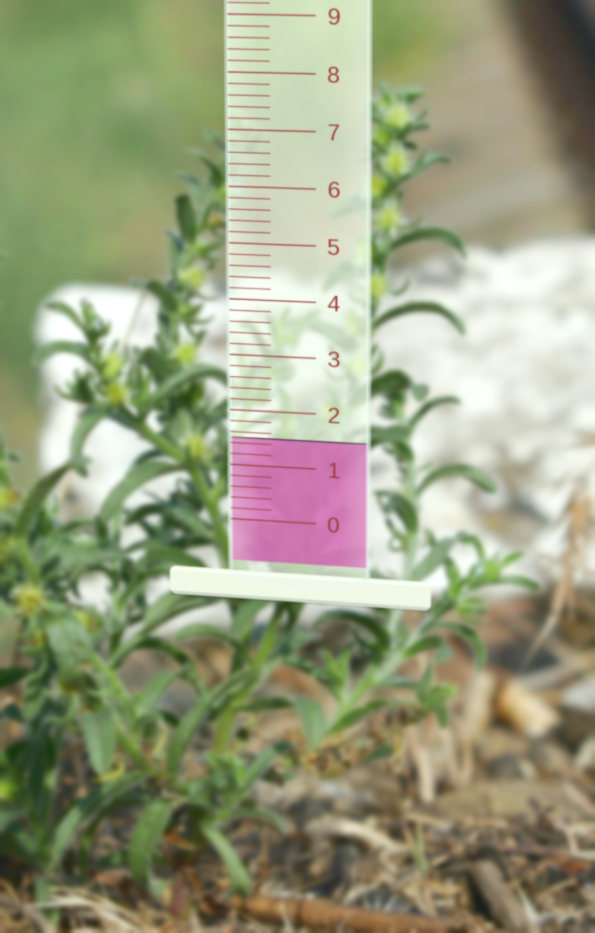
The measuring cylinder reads 1.5 mL
